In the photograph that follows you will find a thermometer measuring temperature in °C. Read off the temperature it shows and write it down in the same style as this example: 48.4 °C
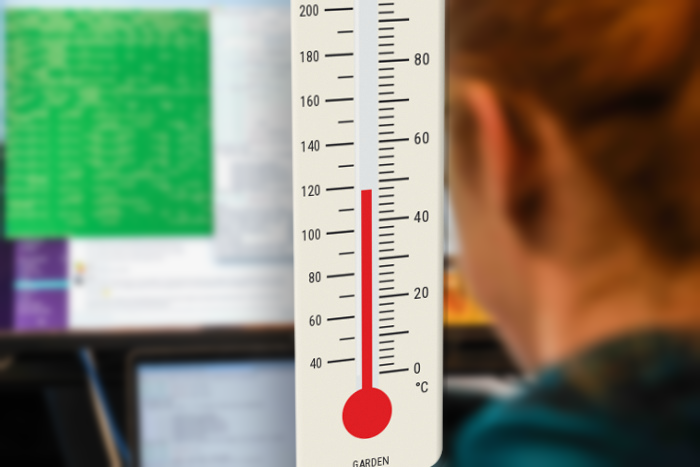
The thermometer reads 48 °C
